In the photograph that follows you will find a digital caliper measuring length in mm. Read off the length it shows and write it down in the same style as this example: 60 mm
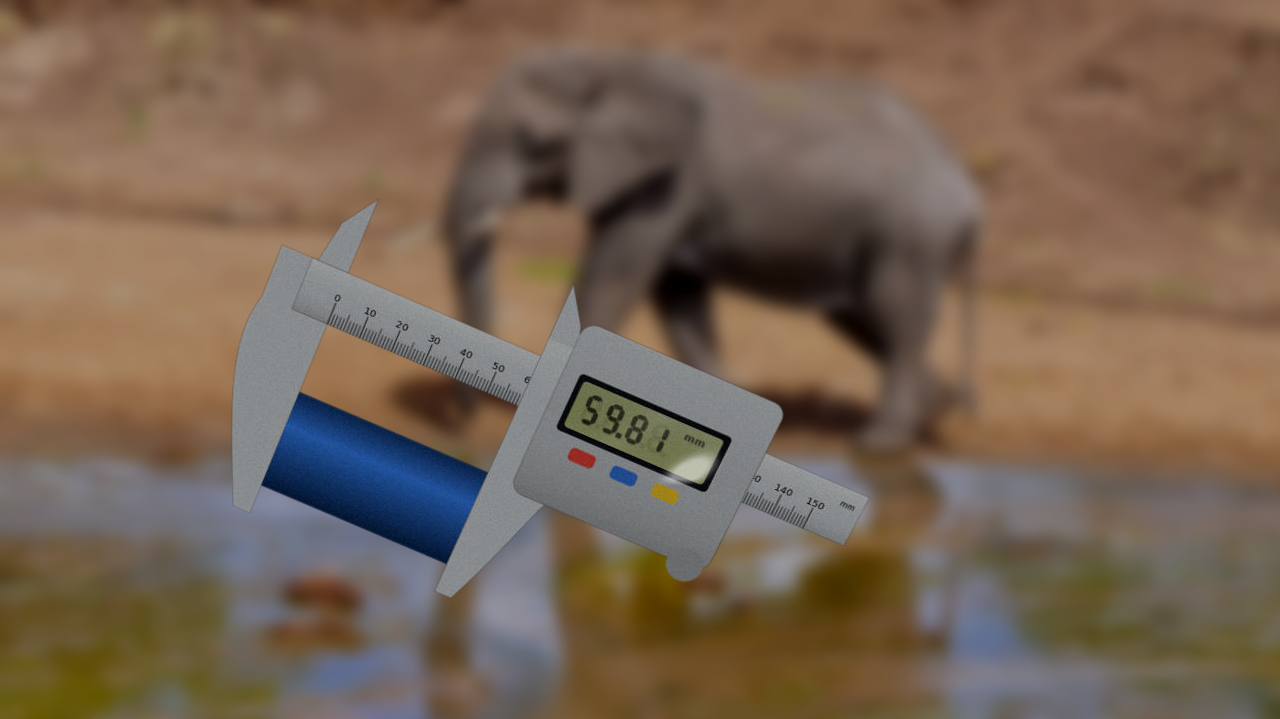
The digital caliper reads 59.81 mm
